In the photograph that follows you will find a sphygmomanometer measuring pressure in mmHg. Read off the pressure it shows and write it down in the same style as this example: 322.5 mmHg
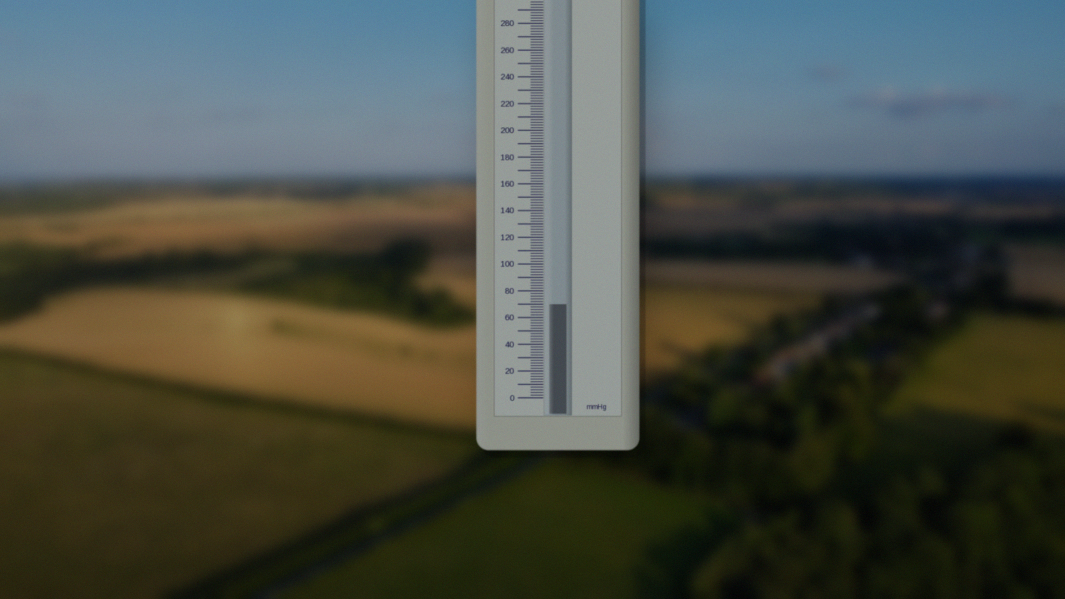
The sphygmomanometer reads 70 mmHg
